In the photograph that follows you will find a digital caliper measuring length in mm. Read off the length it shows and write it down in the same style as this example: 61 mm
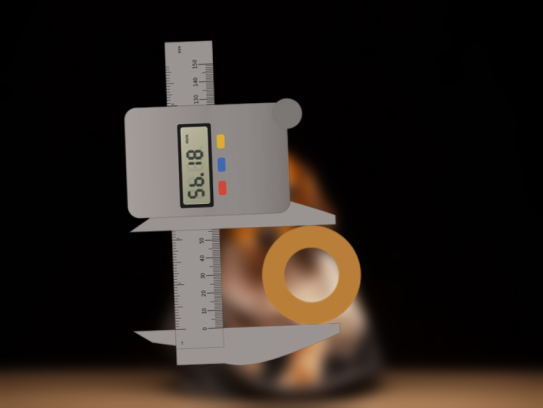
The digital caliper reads 56.18 mm
